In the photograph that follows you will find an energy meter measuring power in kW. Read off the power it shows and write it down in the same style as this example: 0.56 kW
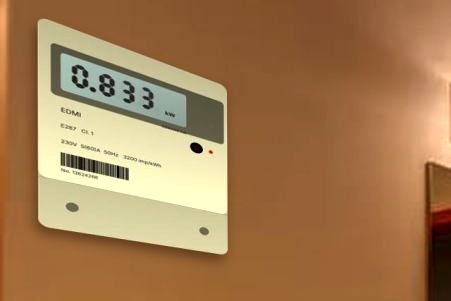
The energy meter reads 0.833 kW
